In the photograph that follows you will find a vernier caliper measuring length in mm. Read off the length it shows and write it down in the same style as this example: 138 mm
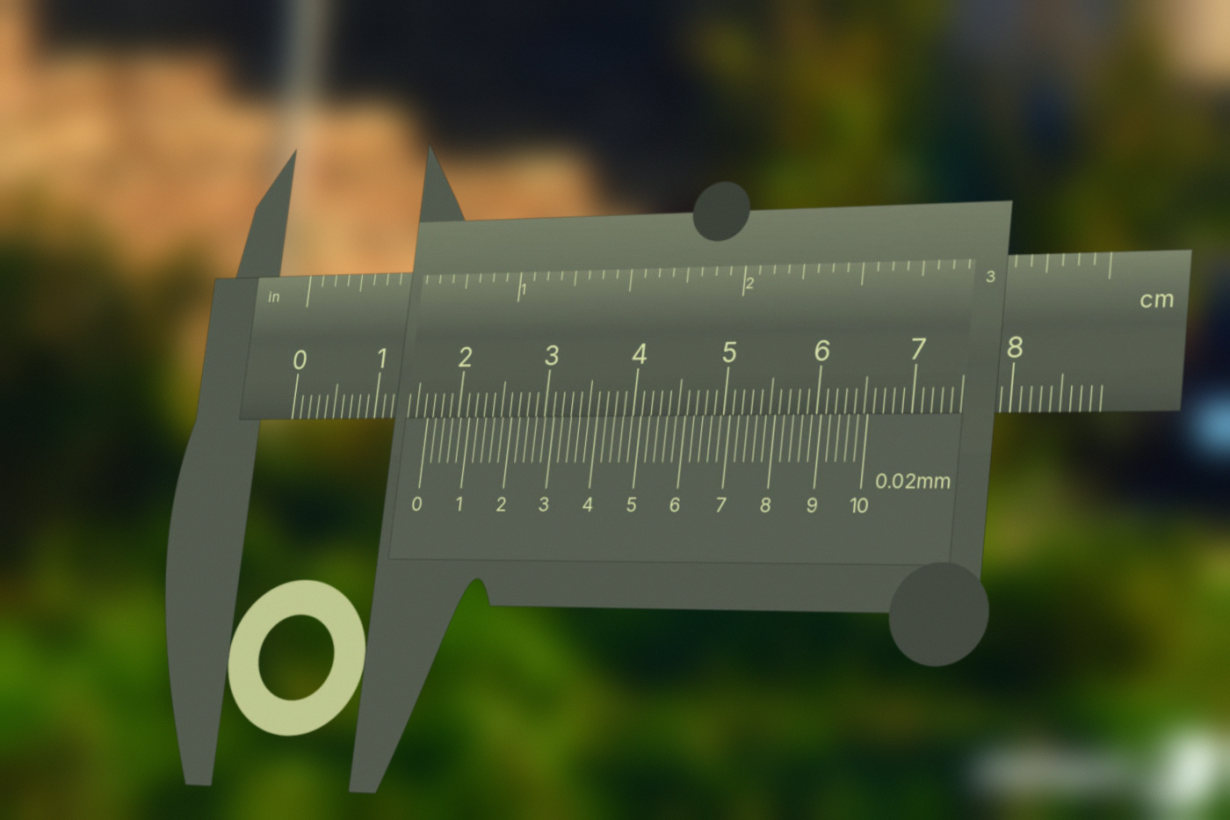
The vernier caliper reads 16.4 mm
